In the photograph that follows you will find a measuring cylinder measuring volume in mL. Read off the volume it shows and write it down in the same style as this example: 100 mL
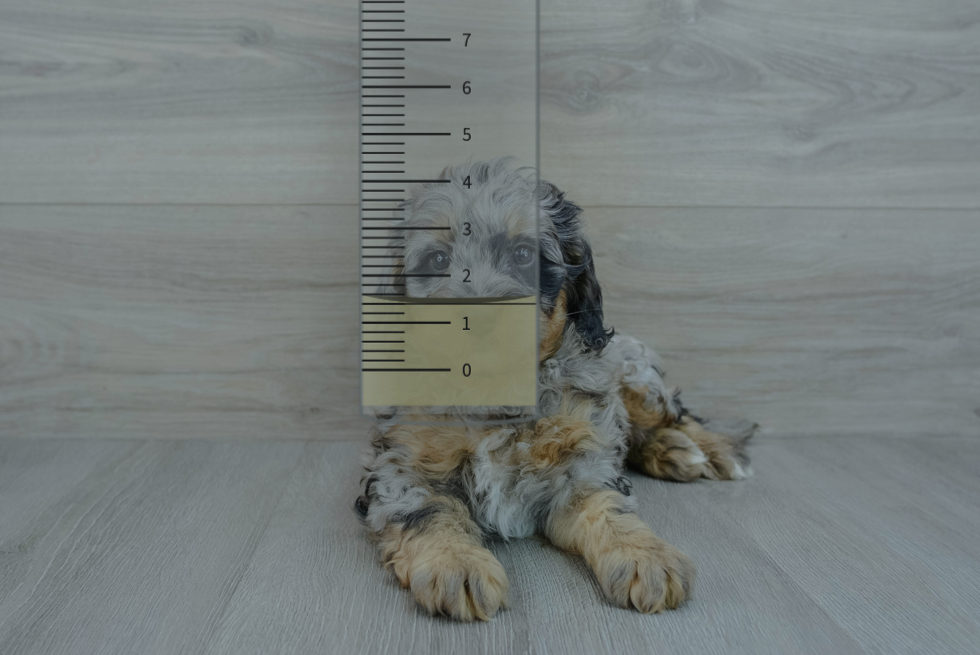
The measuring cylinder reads 1.4 mL
